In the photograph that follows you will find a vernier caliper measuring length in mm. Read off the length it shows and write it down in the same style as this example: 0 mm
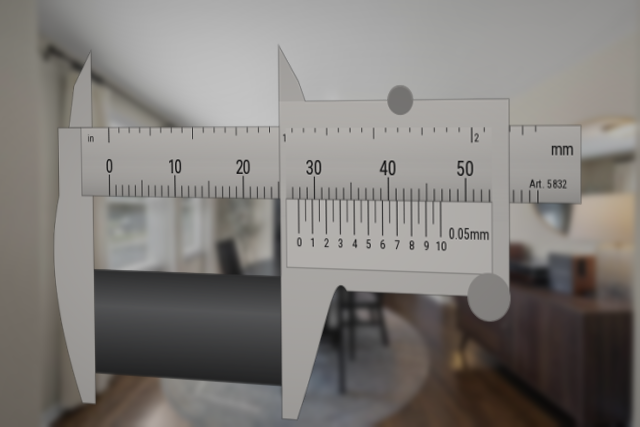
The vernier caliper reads 27.8 mm
